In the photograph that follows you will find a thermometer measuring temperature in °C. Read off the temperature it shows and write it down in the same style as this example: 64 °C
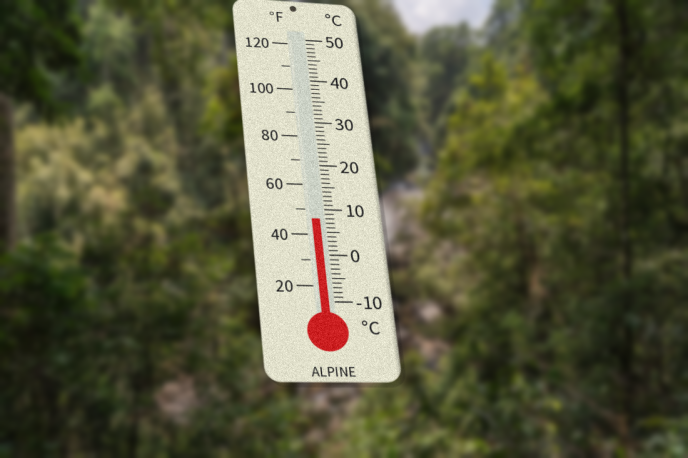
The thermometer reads 8 °C
